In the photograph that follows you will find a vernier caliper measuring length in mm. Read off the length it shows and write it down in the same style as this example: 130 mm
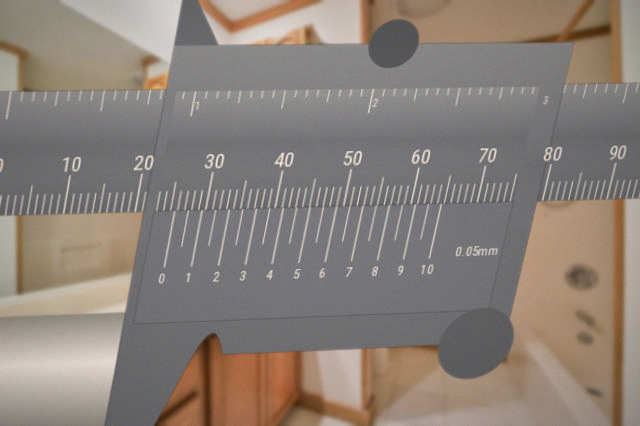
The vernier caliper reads 25.6 mm
